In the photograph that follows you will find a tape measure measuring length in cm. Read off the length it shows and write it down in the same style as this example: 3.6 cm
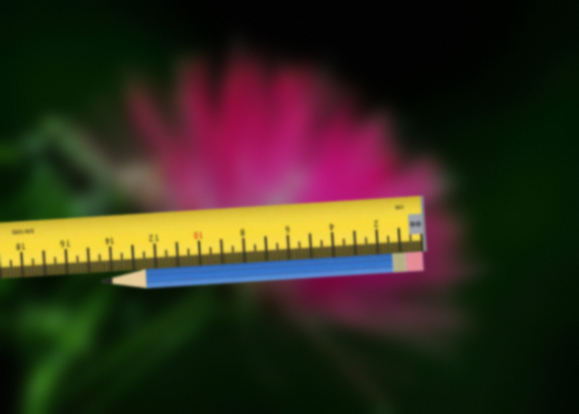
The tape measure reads 14.5 cm
